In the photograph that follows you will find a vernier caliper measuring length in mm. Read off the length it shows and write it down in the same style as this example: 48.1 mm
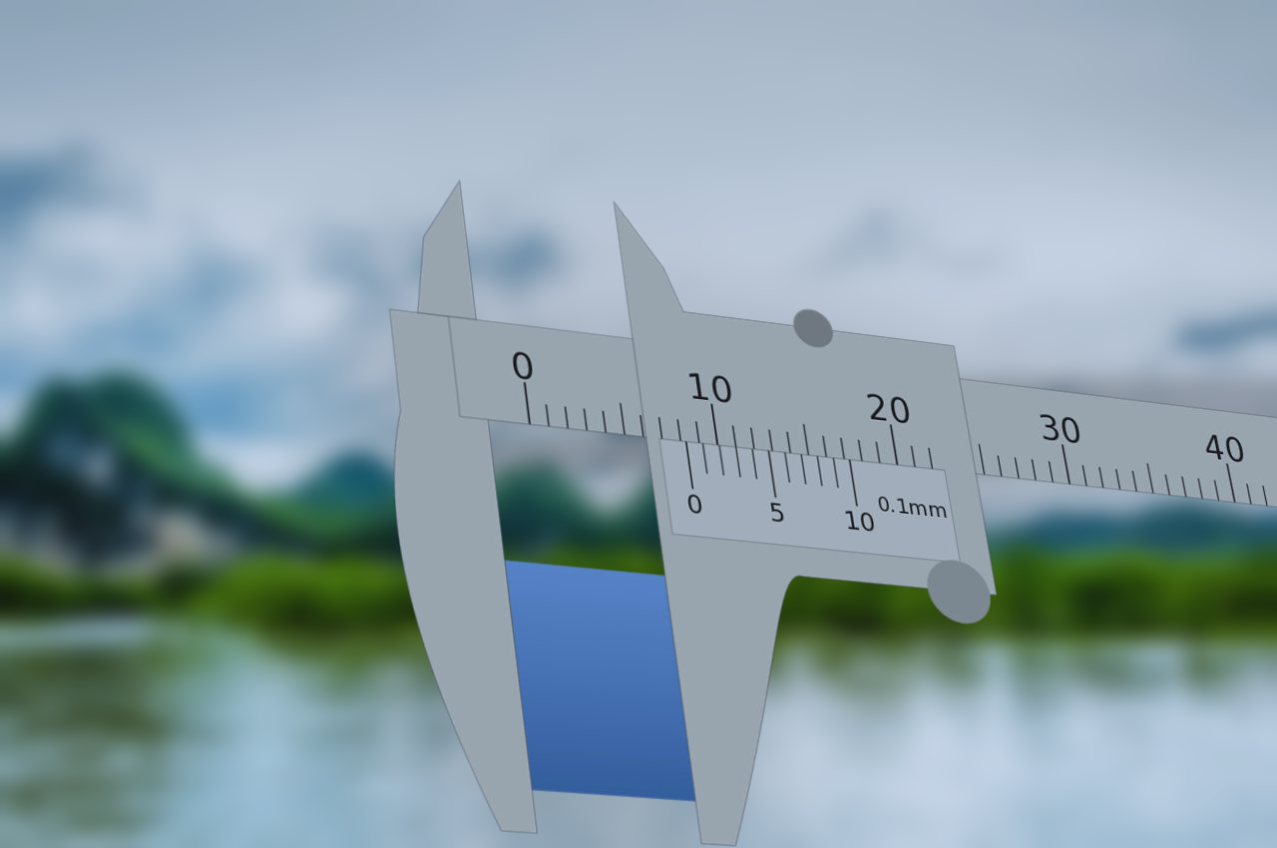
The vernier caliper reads 8.3 mm
